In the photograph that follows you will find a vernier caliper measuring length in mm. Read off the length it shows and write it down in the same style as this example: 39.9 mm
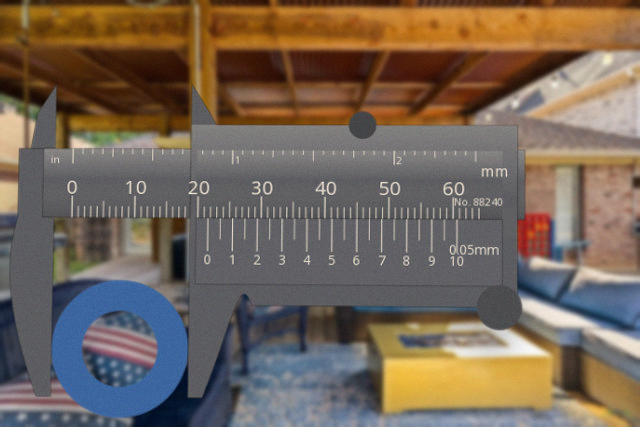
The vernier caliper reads 21.6 mm
